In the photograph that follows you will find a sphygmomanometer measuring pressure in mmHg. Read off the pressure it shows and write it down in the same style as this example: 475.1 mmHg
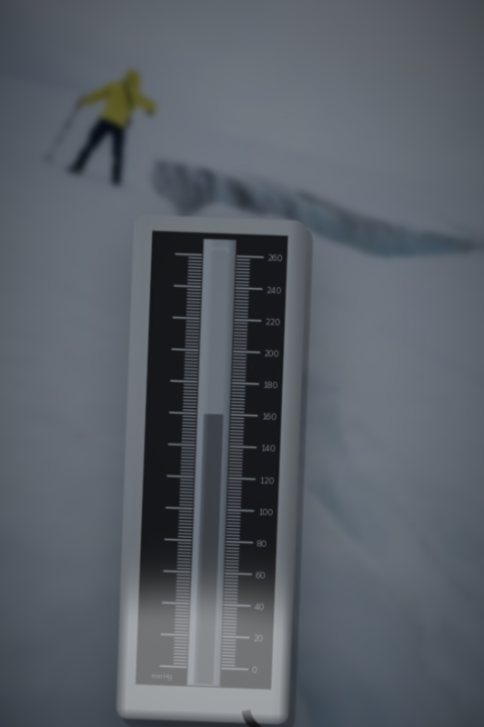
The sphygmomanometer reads 160 mmHg
